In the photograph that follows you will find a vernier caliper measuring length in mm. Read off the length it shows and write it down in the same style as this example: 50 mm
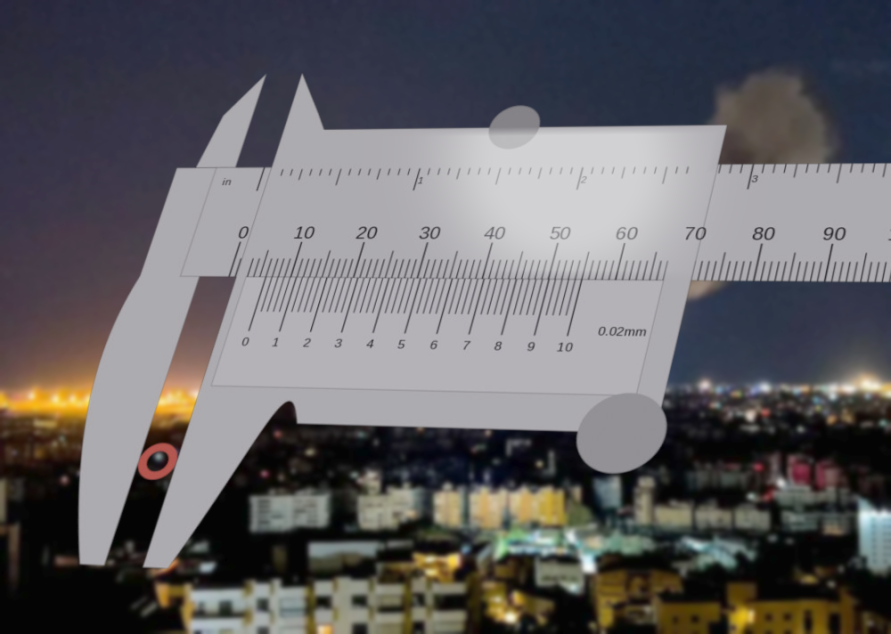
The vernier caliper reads 6.0 mm
